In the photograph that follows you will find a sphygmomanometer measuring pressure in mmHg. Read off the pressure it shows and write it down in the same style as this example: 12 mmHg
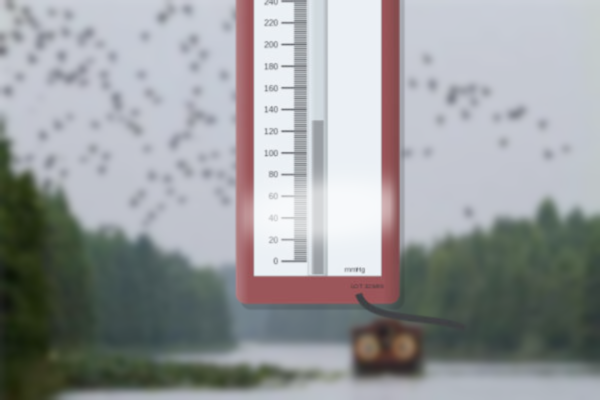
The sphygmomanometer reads 130 mmHg
